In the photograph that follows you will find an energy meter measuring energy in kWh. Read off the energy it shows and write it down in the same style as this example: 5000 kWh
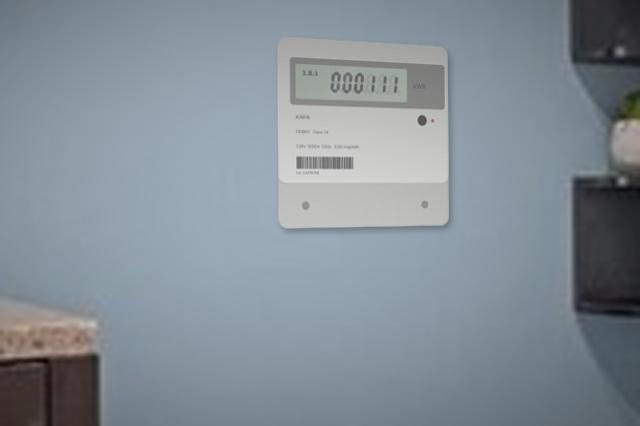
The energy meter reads 111 kWh
